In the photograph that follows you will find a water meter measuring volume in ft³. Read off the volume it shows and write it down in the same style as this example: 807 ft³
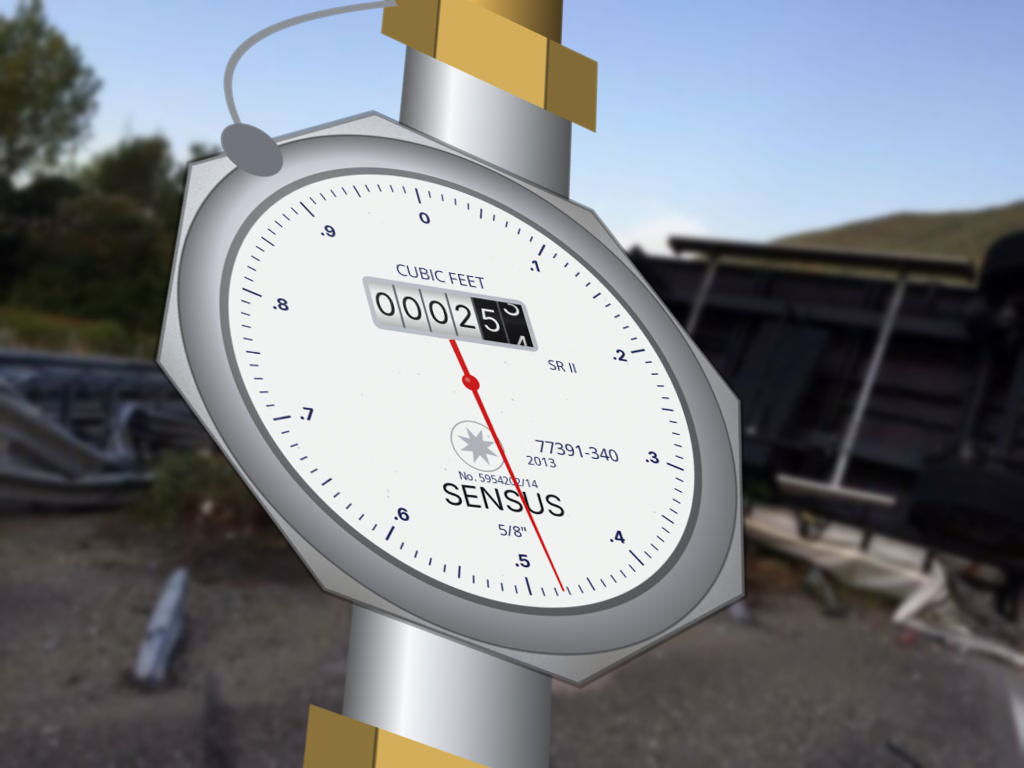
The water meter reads 253.47 ft³
